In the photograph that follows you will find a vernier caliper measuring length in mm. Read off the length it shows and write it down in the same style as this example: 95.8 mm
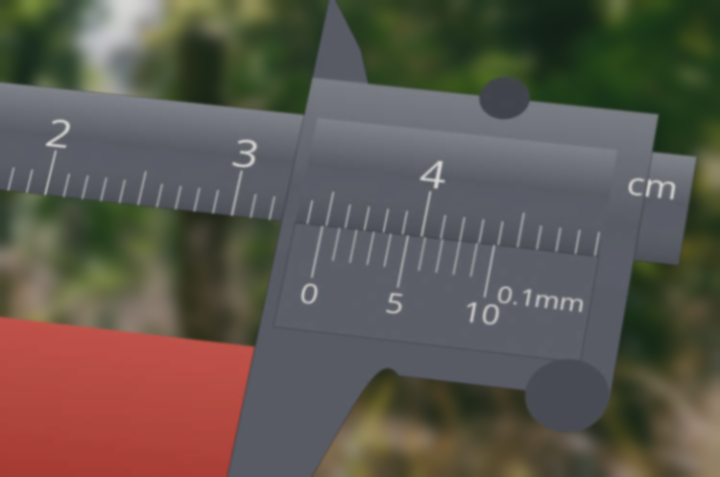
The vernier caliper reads 34.8 mm
